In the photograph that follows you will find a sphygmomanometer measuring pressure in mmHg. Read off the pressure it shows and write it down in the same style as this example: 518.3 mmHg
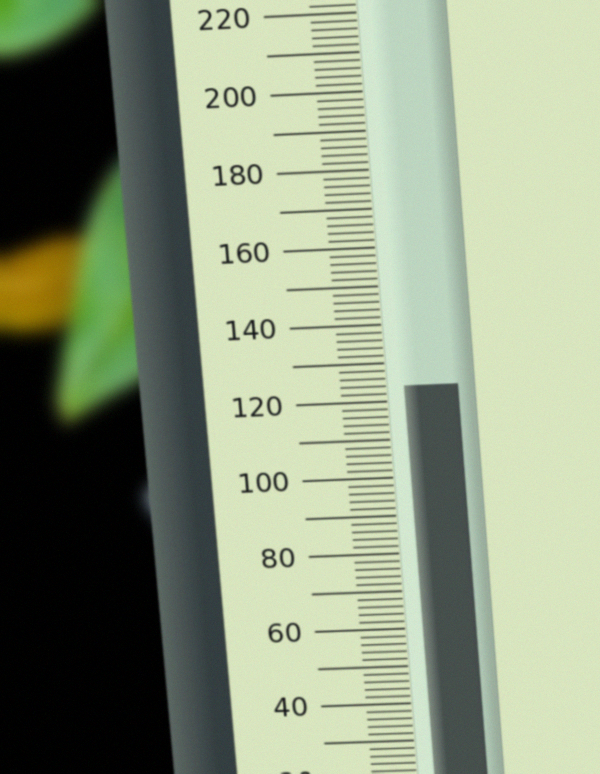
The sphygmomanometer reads 124 mmHg
